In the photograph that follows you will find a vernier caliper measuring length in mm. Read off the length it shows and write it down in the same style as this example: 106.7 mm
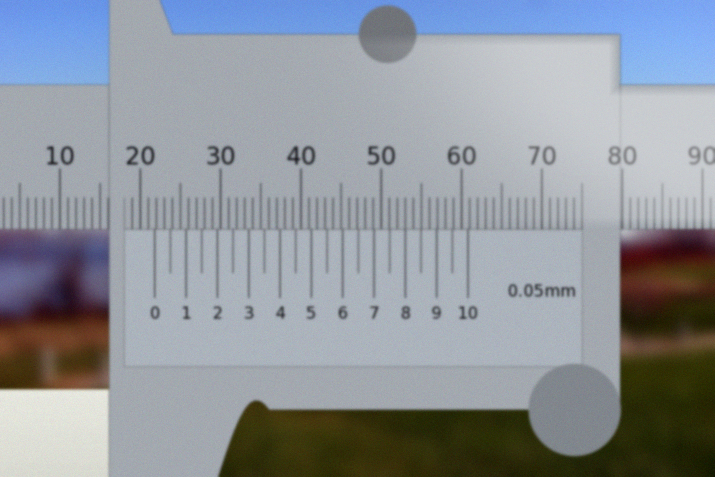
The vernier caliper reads 21.8 mm
